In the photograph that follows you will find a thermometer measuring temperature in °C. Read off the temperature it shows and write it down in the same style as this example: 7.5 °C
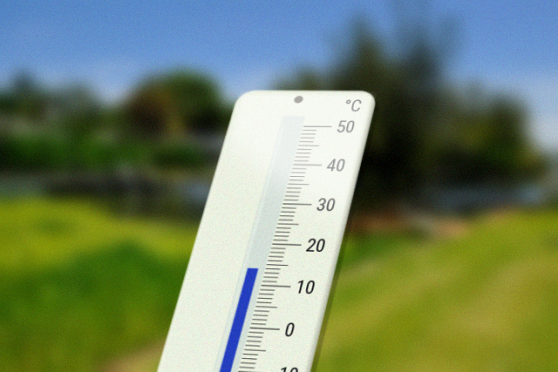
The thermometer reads 14 °C
